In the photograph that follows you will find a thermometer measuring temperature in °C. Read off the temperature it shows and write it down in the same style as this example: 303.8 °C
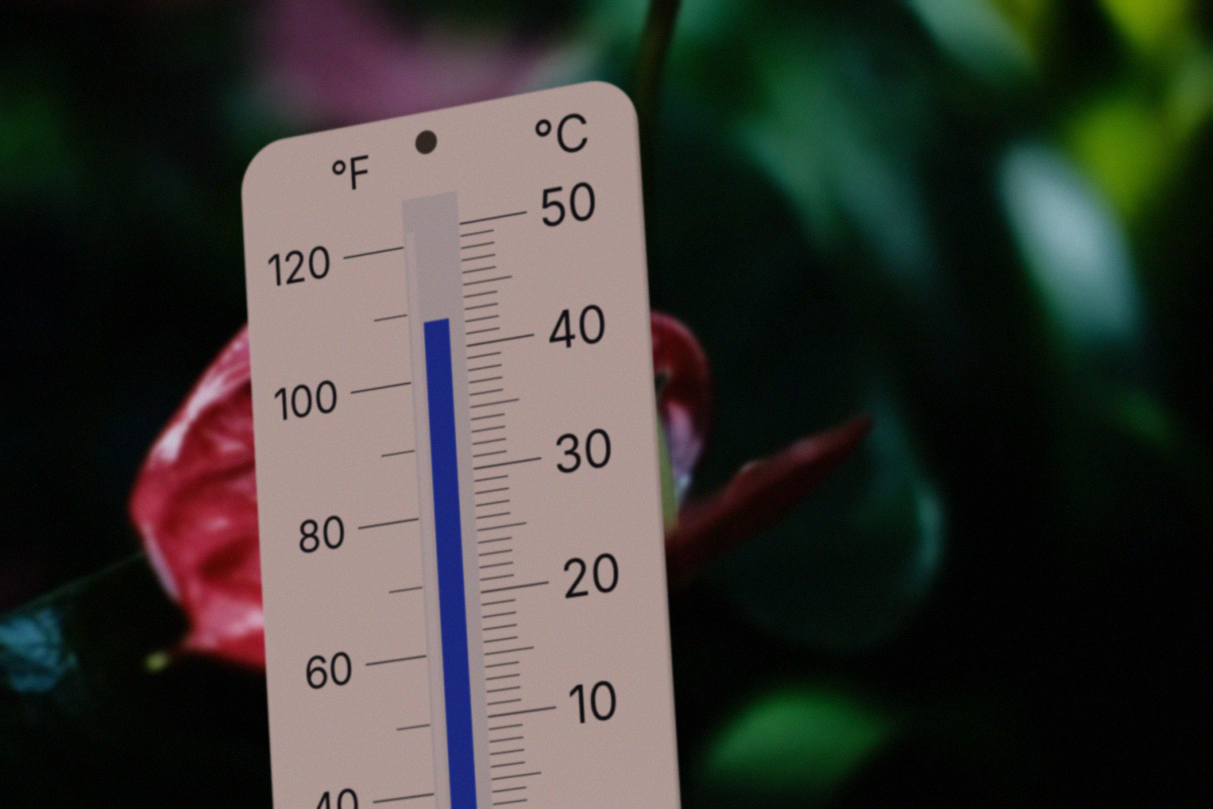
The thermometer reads 42.5 °C
